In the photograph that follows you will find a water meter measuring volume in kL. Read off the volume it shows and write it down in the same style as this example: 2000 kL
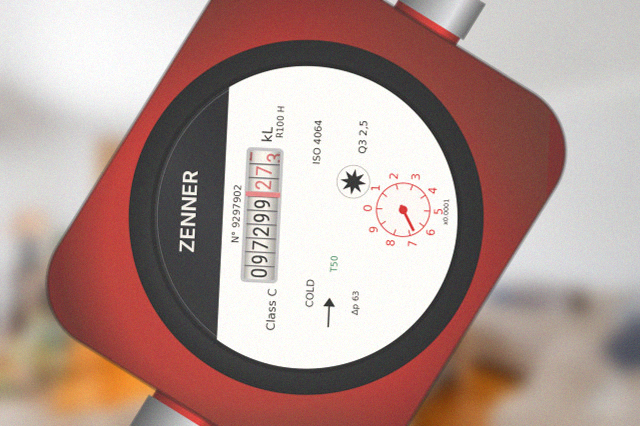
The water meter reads 97299.2726 kL
